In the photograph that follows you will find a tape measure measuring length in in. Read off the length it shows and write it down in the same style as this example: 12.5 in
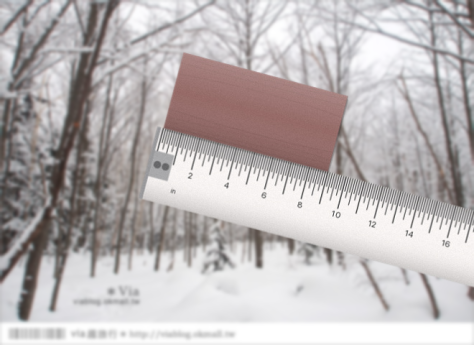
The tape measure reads 9 in
